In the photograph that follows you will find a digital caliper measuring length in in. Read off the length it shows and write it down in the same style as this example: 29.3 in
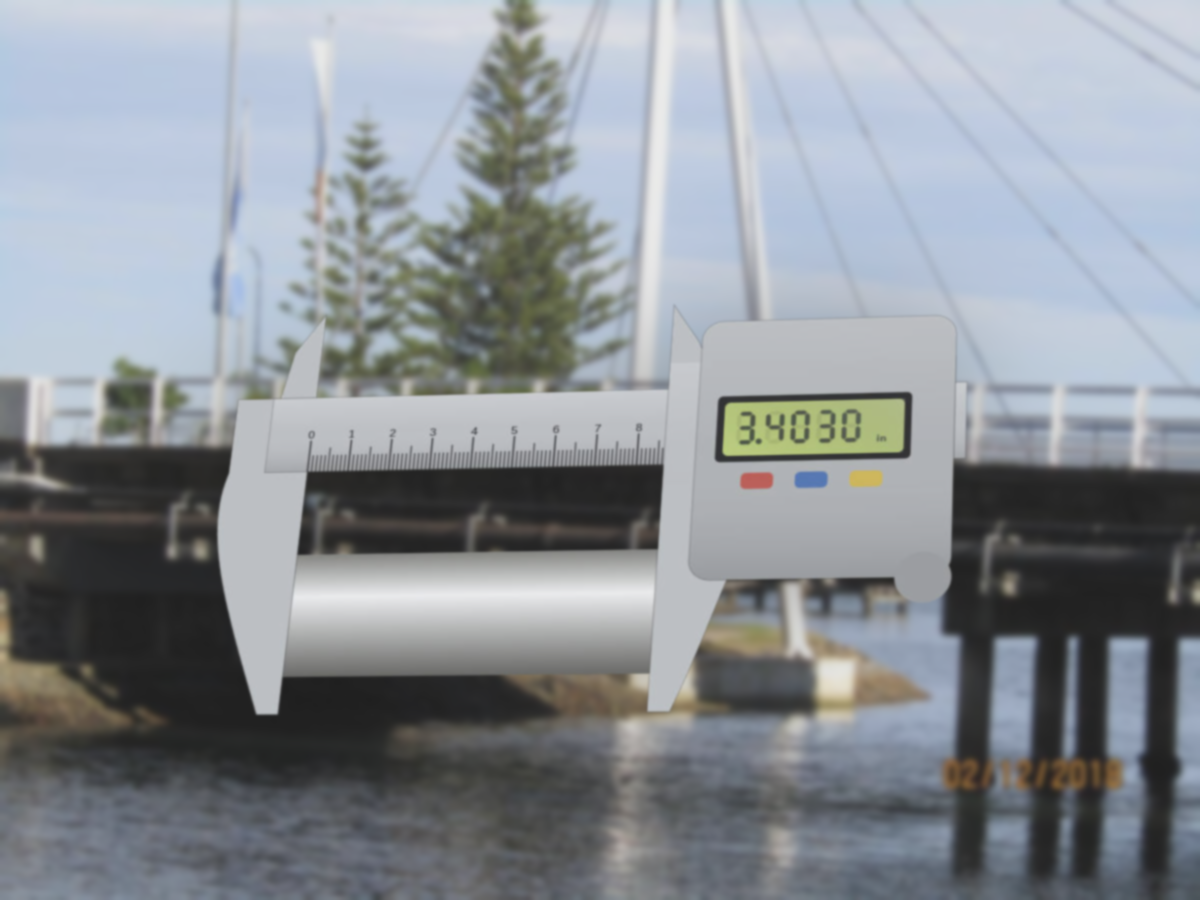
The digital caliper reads 3.4030 in
